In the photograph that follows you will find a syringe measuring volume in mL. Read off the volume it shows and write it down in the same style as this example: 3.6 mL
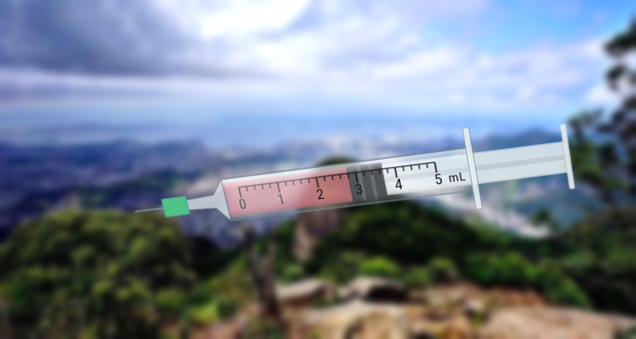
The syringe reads 2.8 mL
